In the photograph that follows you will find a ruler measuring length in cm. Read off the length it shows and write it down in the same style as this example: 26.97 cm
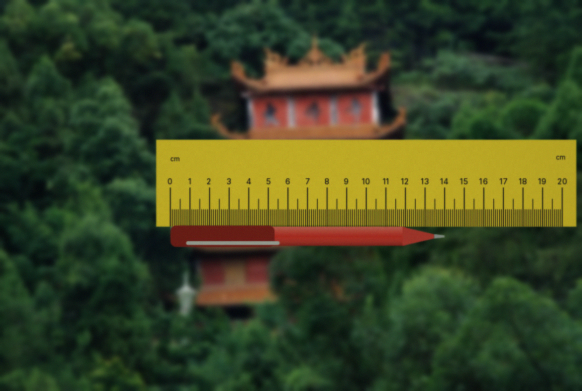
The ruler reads 14 cm
